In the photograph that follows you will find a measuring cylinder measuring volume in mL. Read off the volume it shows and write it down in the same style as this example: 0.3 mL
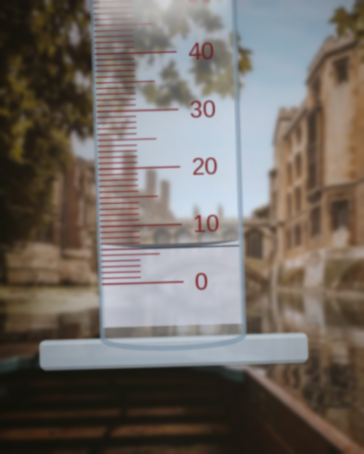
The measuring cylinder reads 6 mL
